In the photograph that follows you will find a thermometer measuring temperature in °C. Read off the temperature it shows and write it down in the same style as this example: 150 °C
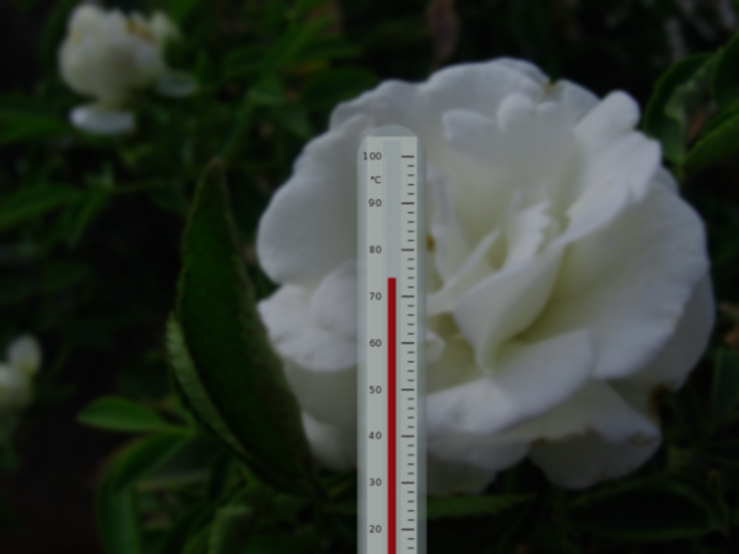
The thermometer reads 74 °C
